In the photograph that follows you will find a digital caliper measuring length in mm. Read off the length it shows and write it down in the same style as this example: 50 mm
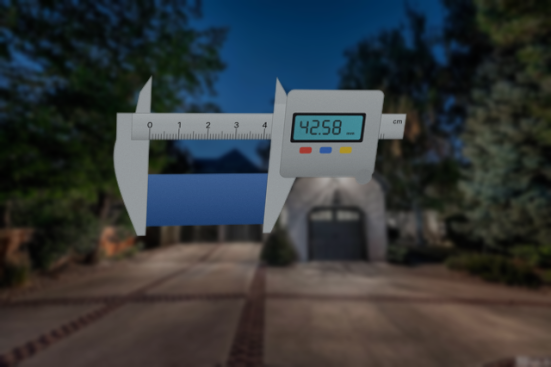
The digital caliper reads 42.58 mm
